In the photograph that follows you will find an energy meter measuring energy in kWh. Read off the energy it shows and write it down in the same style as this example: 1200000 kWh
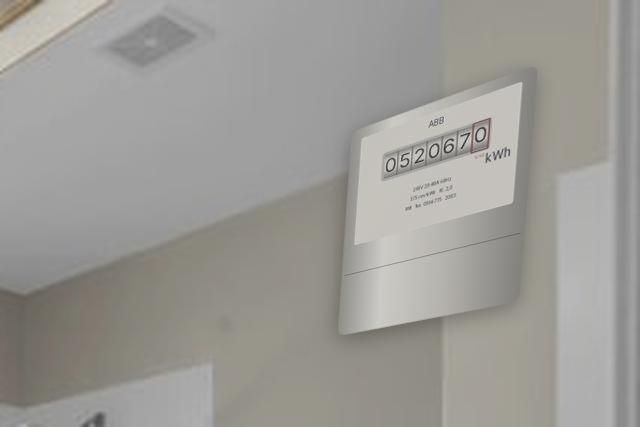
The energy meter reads 52067.0 kWh
